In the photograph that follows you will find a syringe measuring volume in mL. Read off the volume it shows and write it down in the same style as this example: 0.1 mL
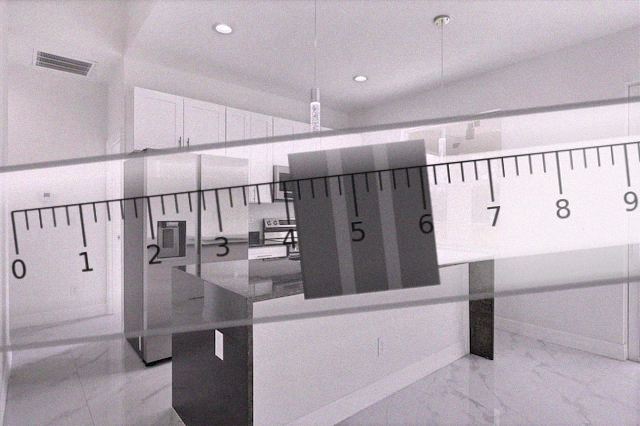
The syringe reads 4.1 mL
